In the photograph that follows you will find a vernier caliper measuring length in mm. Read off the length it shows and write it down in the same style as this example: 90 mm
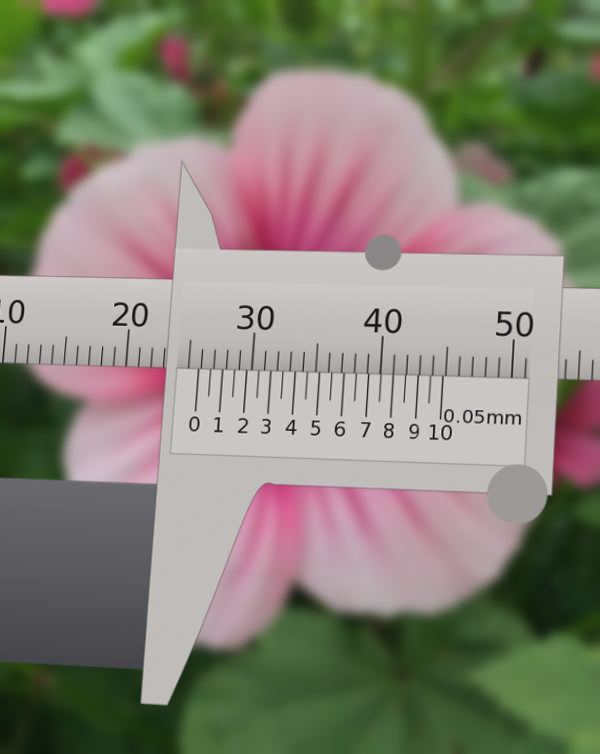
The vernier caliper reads 25.8 mm
